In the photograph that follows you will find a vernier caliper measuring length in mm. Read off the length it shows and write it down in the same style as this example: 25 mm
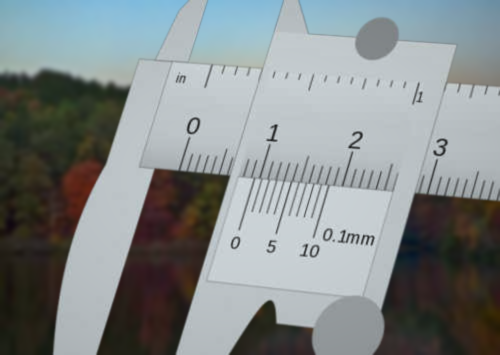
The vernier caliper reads 9.4 mm
